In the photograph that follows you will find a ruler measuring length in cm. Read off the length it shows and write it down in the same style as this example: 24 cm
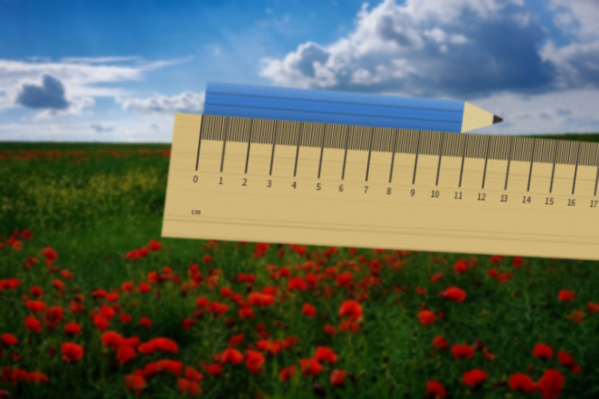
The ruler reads 12.5 cm
